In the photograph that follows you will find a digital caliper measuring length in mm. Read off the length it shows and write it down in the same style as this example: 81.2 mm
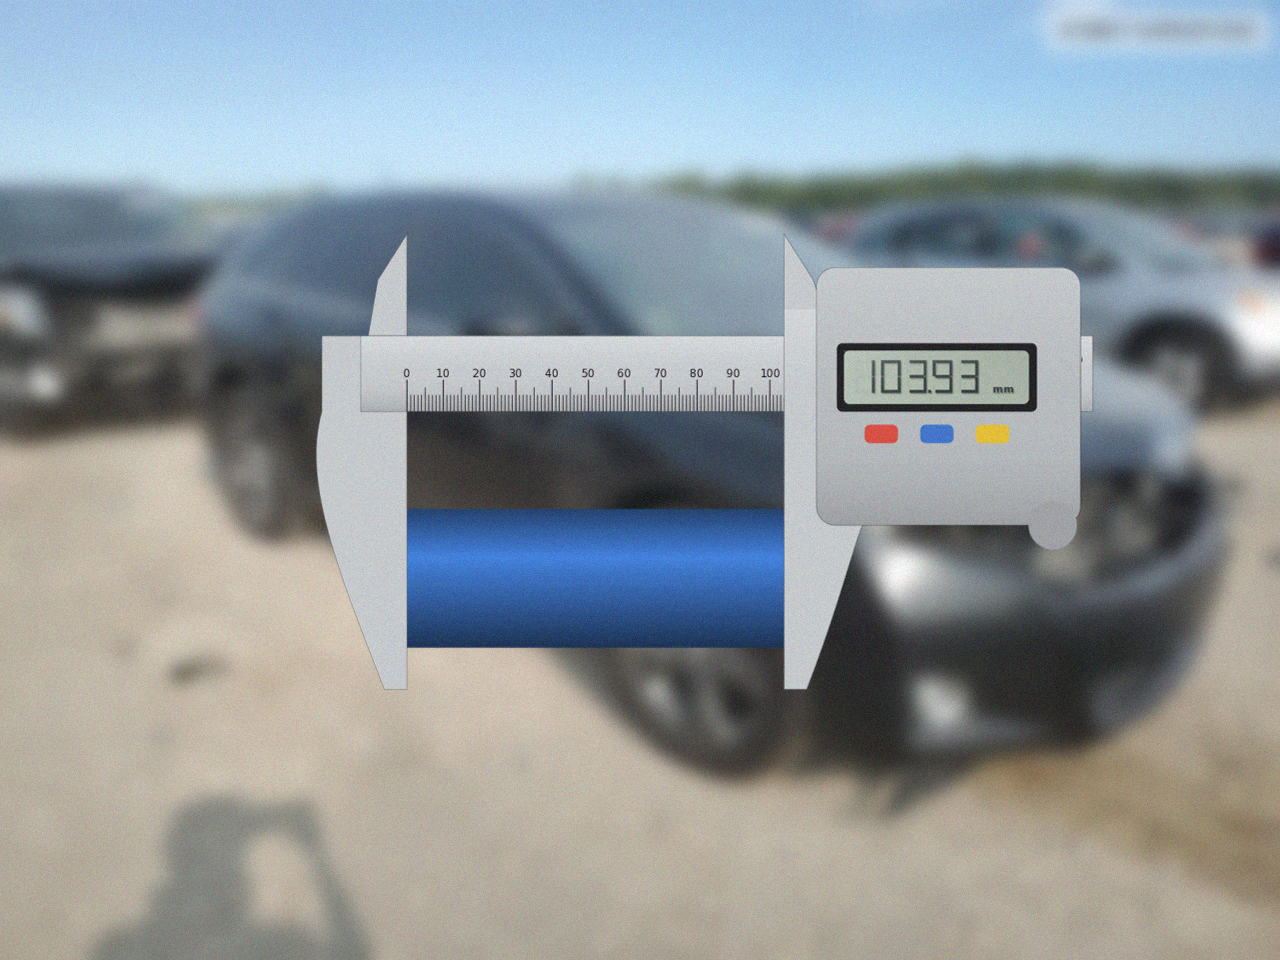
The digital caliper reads 103.93 mm
